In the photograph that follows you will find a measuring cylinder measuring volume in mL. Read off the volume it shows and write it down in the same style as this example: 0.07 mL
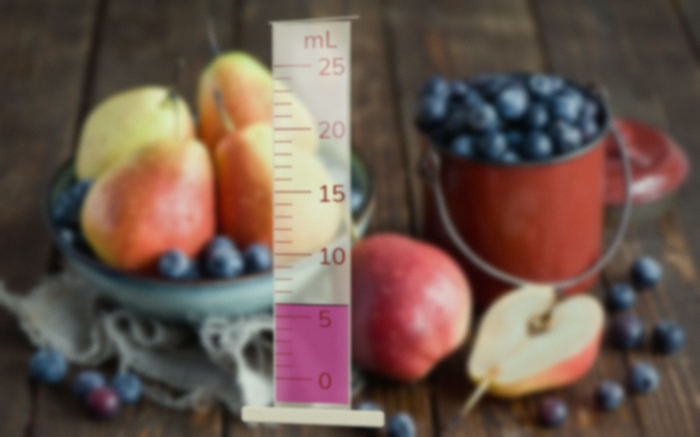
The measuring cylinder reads 6 mL
